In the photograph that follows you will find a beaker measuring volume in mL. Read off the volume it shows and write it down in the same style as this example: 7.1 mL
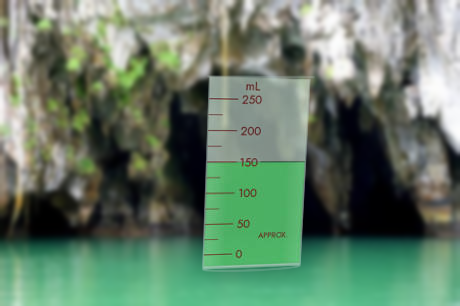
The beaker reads 150 mL
